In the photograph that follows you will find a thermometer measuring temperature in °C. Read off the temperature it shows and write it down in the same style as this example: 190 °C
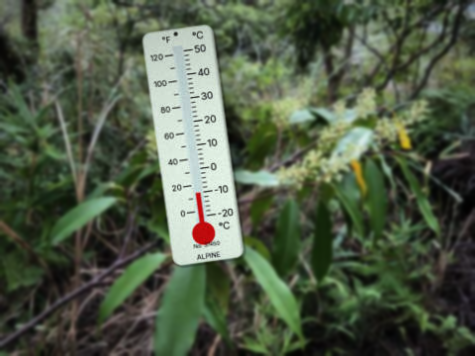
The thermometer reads -10 °C
